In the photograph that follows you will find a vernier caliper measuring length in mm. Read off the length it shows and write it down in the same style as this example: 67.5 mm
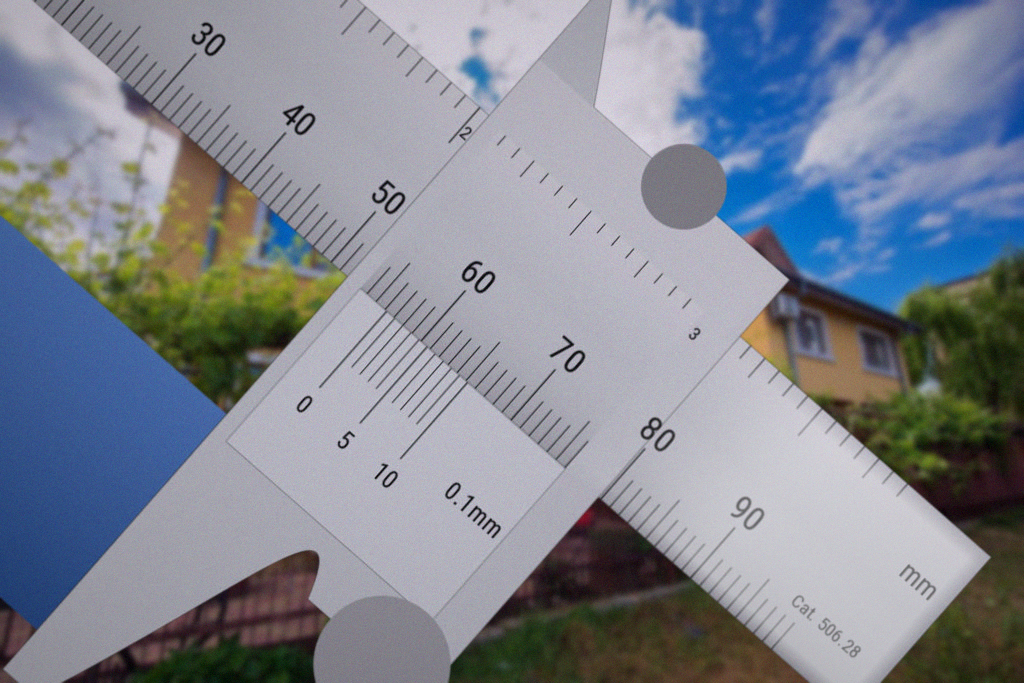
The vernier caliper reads 56.2 mm
